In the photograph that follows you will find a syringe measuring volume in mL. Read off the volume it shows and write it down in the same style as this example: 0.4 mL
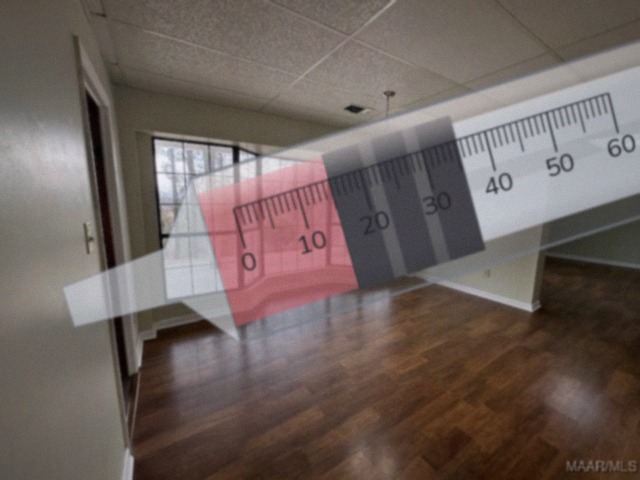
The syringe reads 15 mL
